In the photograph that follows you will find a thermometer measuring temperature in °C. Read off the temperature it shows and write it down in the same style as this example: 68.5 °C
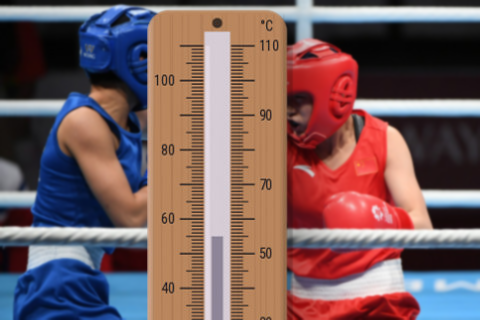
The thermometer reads 55 °C
